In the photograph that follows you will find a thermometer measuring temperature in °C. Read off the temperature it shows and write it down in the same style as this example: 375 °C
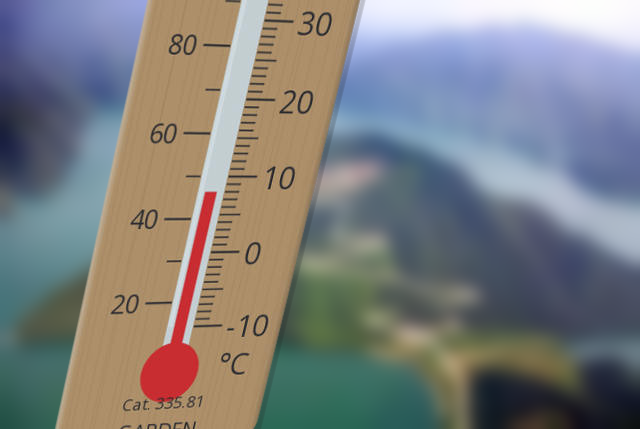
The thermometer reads 8 °C
